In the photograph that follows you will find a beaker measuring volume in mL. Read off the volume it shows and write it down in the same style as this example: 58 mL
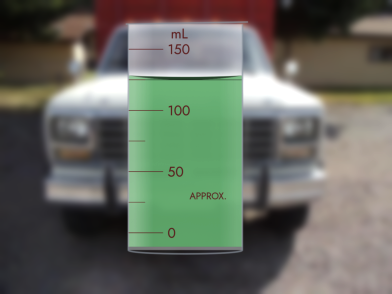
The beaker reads 125 mL
